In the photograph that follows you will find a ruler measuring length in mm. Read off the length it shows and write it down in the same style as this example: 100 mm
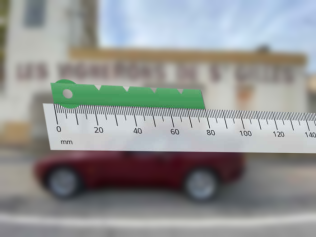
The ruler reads 80 mm
